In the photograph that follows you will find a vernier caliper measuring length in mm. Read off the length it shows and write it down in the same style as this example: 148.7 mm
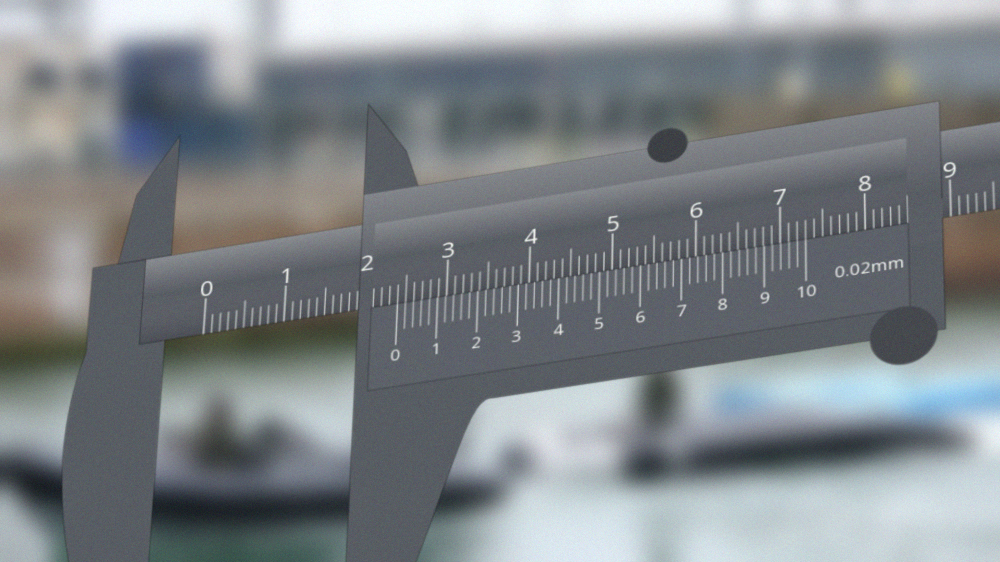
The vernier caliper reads 24.0 mm
